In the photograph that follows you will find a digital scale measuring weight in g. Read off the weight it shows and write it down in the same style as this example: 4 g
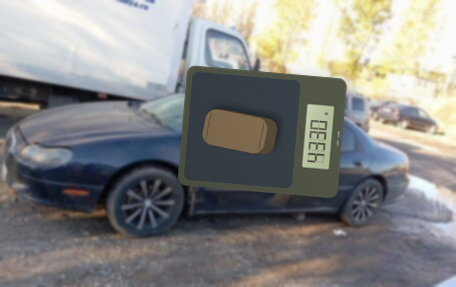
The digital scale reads 4330 g
